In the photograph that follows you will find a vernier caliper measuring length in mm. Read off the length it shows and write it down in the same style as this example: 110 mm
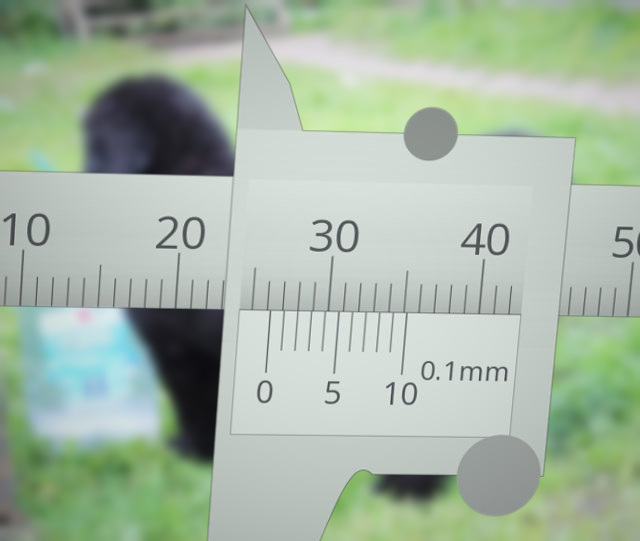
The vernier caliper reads 26.2 mm
